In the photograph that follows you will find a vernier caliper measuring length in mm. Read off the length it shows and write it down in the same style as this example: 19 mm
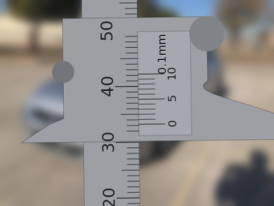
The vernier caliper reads 33.2 mm
